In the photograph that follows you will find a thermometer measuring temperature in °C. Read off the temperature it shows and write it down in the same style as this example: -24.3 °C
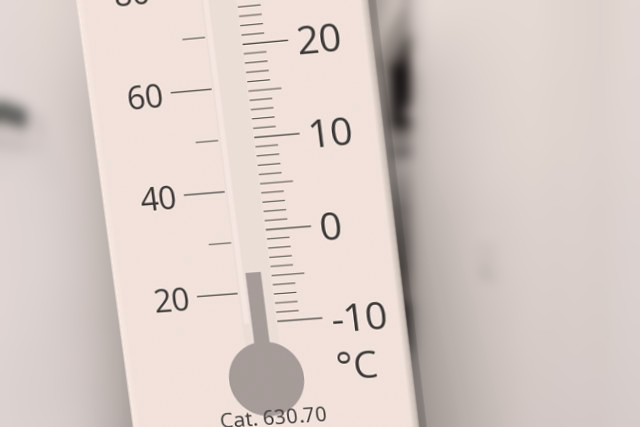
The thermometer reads -4.5 °C
